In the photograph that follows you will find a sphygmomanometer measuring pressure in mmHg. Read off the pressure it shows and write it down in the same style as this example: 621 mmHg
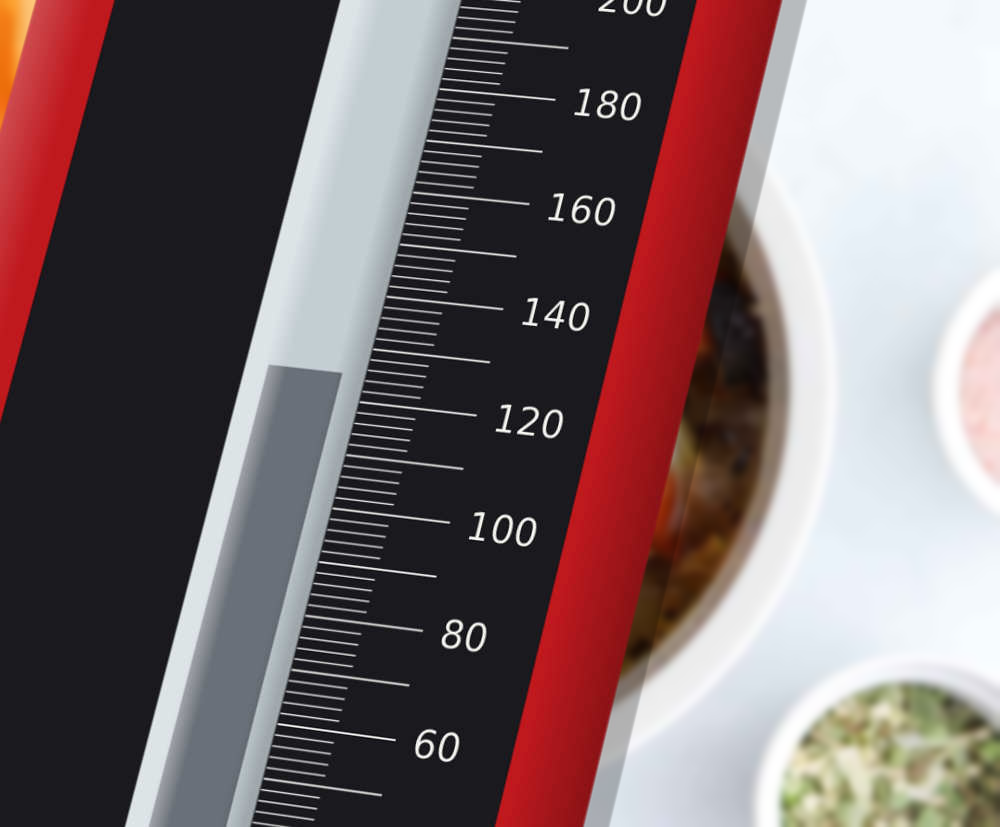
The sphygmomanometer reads 125 mmHg
